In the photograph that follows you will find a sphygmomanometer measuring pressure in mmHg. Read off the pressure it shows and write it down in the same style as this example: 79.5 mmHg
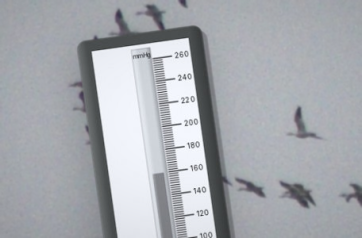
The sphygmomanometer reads 160 mmHg
